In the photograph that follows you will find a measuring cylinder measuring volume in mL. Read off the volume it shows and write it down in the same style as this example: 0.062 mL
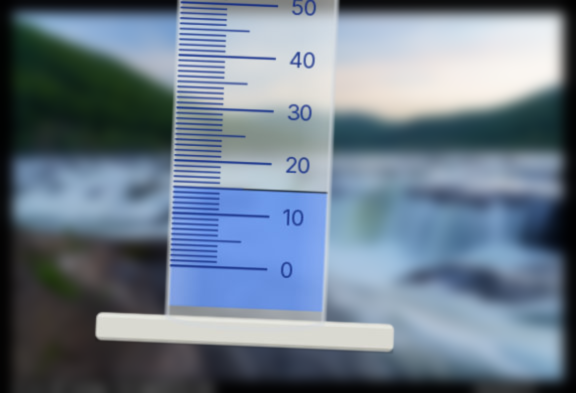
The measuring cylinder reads 15 mL
